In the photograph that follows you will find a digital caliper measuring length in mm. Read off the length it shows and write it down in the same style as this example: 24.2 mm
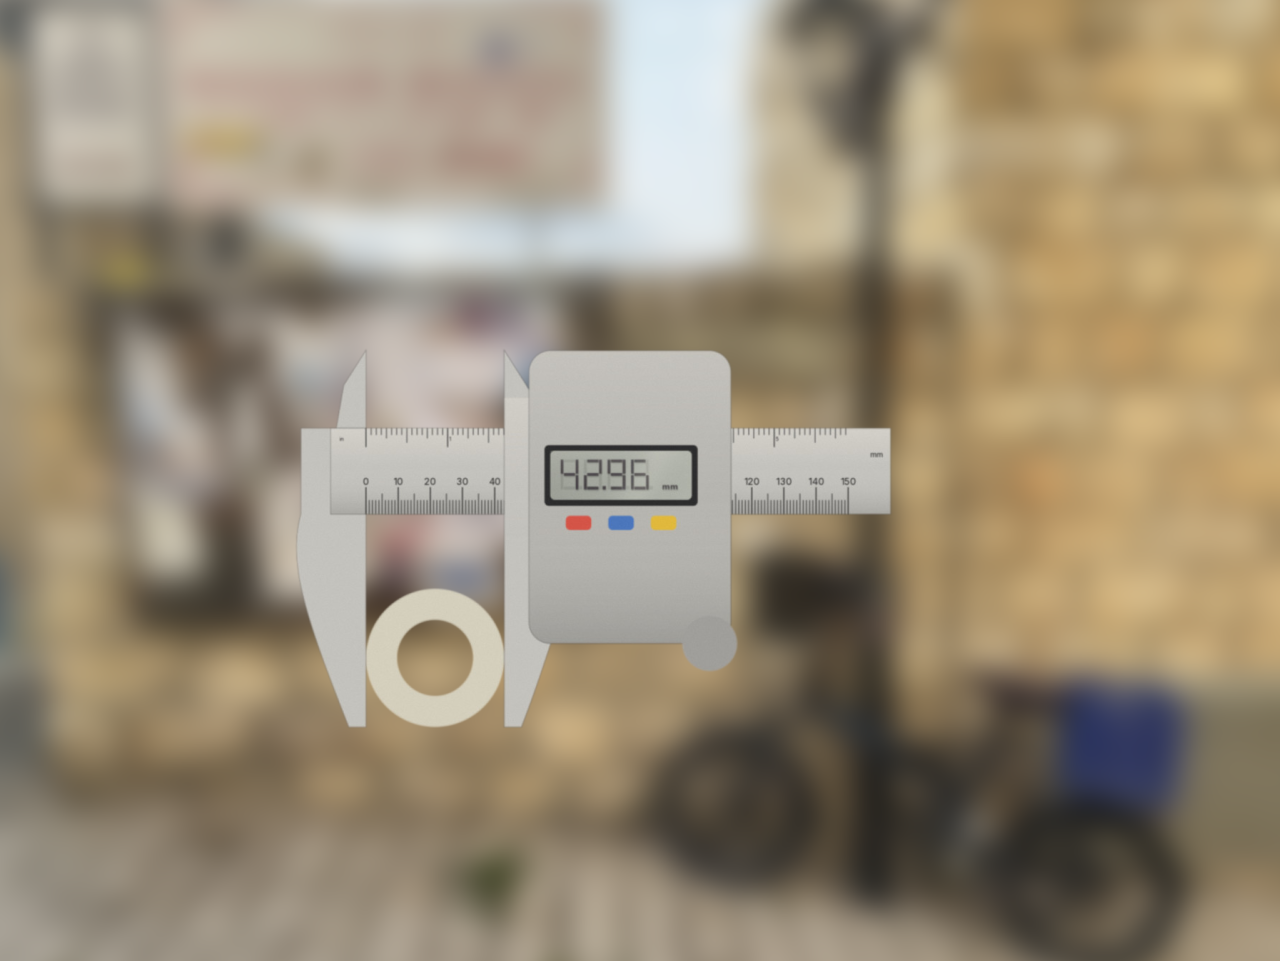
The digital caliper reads 42.96 mm
